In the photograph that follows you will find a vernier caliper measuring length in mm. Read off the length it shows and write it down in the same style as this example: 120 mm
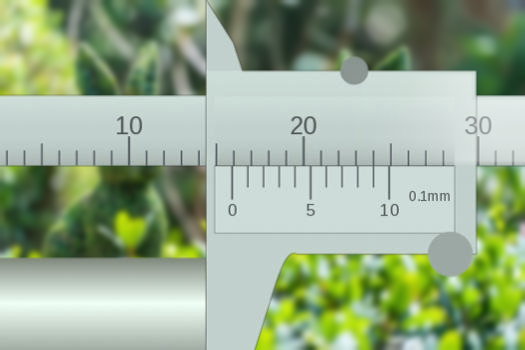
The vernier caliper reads 15.9 mm
